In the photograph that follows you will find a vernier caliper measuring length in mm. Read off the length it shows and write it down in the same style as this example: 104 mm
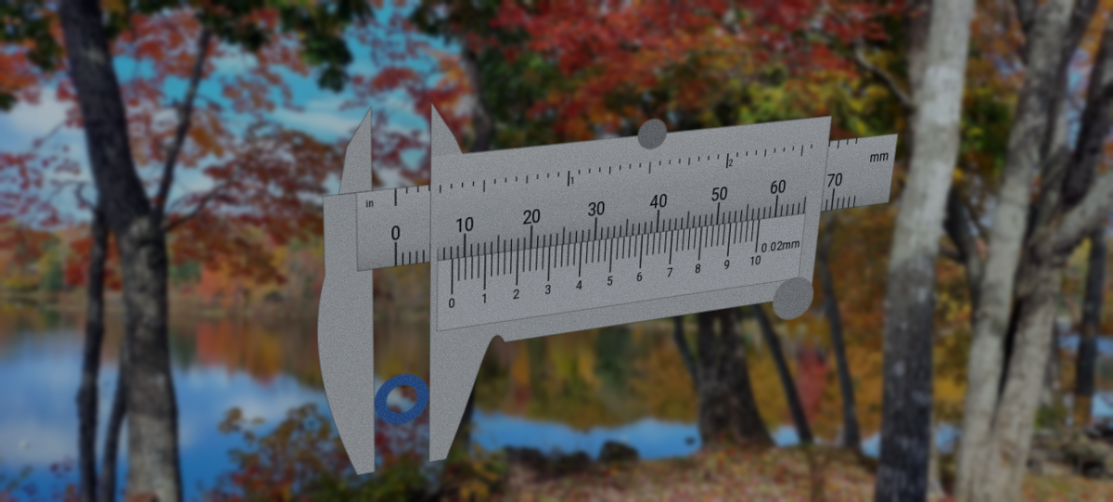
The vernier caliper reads 8.2 mm
